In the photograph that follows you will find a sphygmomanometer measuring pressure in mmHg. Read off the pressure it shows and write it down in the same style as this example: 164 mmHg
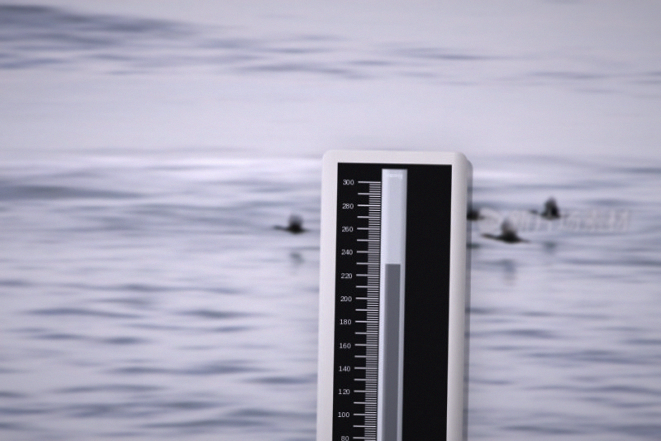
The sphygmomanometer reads 230 mmHg
